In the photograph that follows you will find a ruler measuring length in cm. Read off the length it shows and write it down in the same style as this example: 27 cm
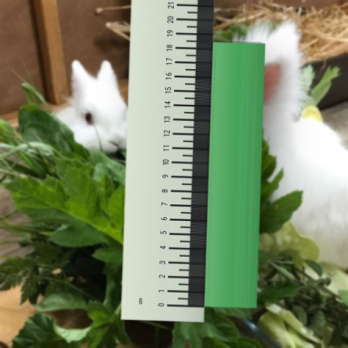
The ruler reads 18.5 cm
